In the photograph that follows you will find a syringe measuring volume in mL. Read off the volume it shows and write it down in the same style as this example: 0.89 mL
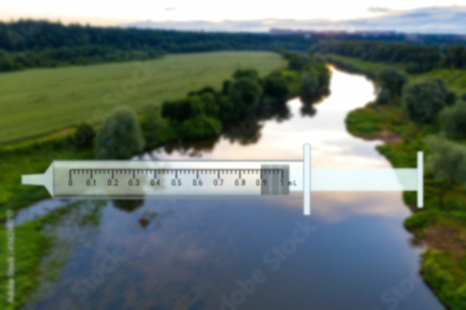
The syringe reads 0.9 mL
